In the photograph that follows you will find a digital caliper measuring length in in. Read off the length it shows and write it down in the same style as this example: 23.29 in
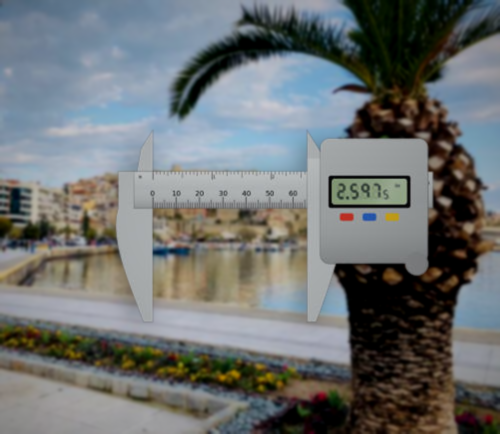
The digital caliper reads 2.5975 in
